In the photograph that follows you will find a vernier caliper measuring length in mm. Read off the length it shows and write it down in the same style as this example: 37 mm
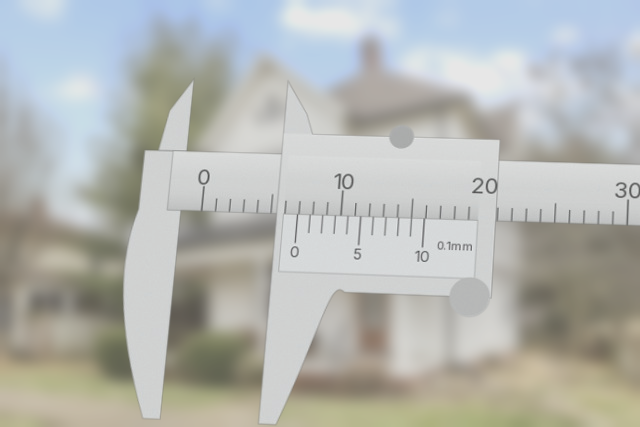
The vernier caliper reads 6.9 mm
